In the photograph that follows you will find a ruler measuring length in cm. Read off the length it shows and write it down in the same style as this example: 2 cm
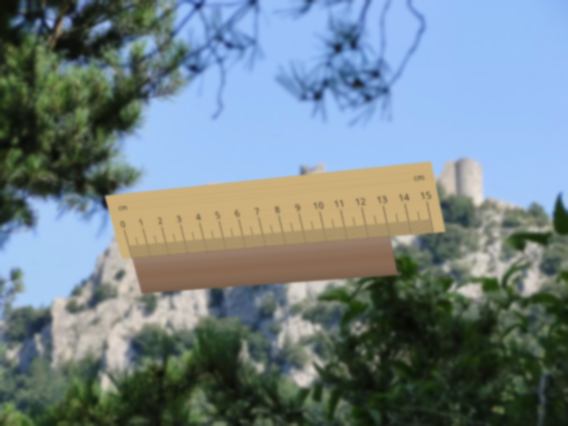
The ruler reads 13 cm
